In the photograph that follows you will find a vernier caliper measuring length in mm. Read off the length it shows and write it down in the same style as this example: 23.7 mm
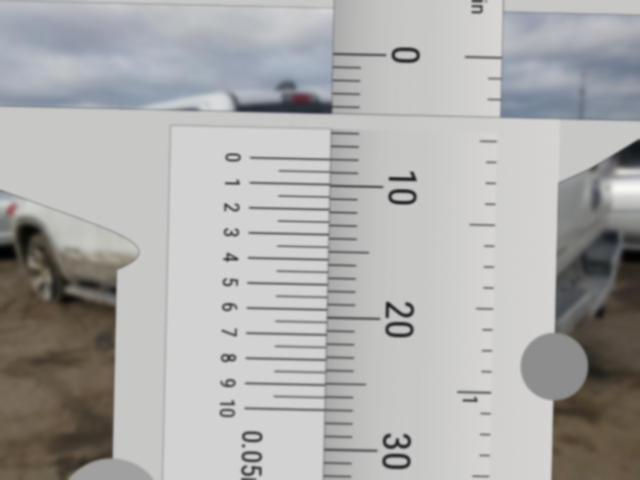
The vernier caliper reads 8.0 mm
